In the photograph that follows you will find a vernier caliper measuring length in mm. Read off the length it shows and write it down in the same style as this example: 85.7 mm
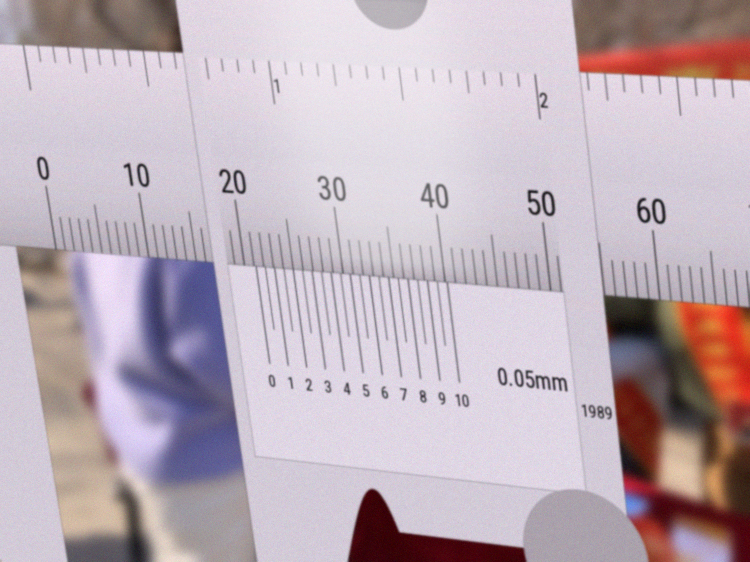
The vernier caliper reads 21.2 mm
